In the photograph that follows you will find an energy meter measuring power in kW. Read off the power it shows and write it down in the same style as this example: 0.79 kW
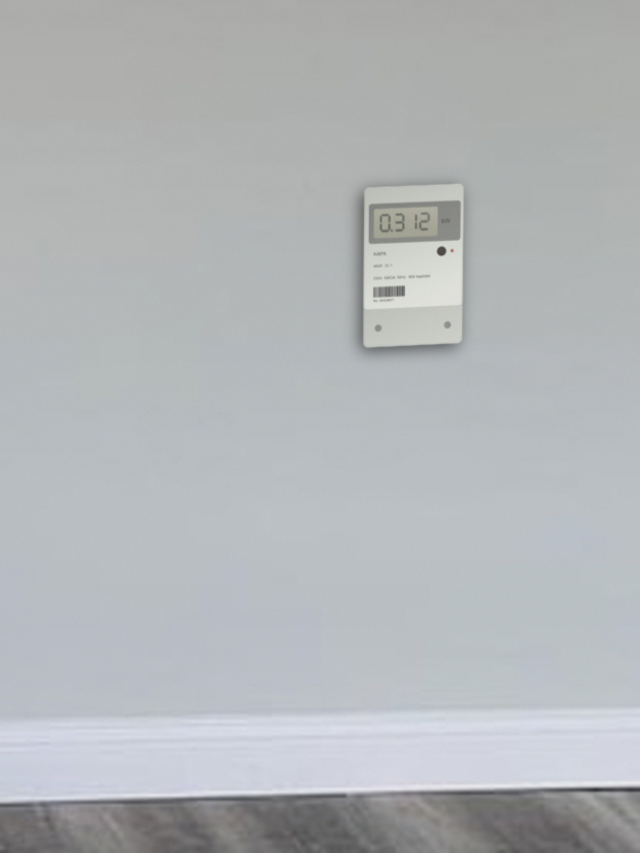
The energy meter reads 0.312 kW
